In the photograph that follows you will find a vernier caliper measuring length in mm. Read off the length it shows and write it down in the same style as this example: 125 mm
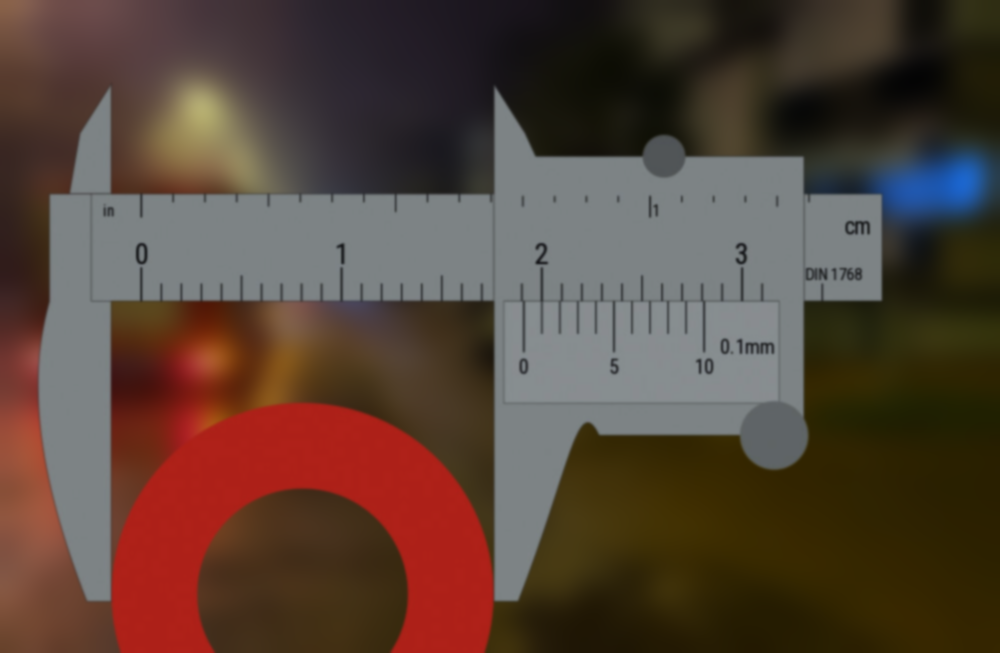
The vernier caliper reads 19.1 mm
